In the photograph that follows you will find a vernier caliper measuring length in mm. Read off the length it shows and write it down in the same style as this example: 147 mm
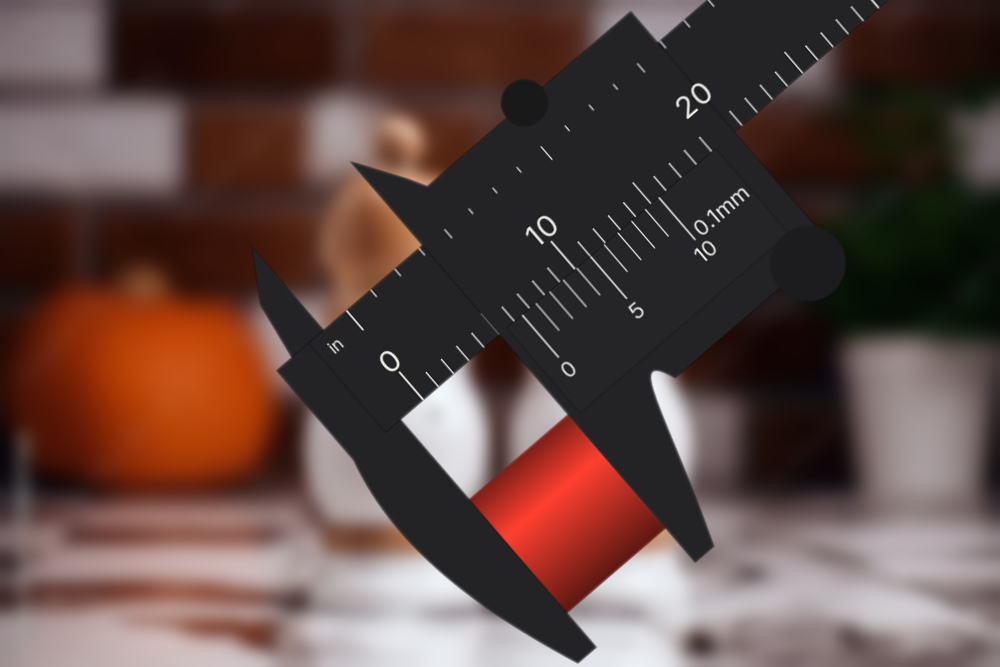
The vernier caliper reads 6.5 mm
